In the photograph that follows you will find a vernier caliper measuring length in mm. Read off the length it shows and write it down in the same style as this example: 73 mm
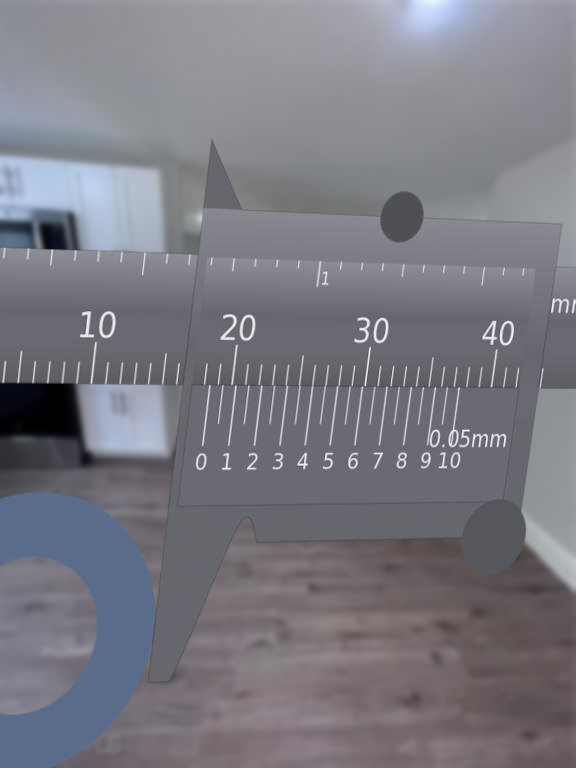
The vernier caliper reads 18.4 mm
